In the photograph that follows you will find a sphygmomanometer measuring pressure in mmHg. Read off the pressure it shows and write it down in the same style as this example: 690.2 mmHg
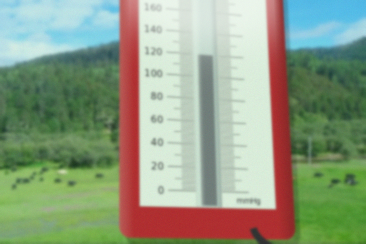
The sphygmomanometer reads 120 mmHg
